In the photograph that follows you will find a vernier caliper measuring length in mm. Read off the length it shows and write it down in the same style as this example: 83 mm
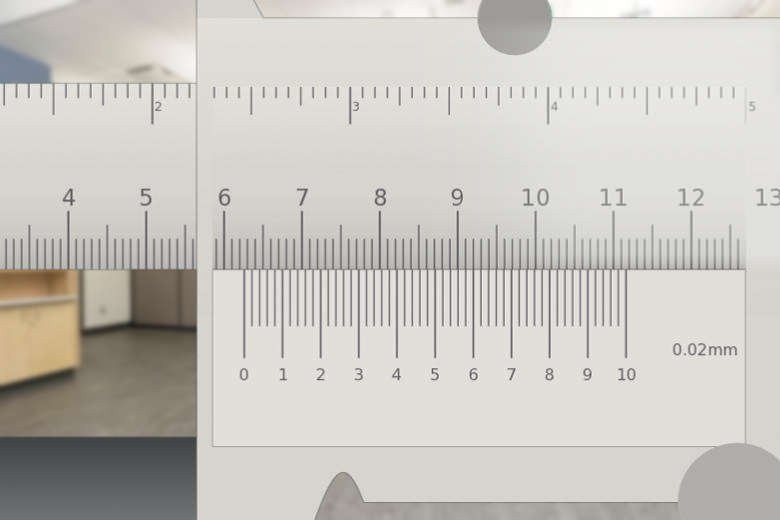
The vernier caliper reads 62.6 mm
